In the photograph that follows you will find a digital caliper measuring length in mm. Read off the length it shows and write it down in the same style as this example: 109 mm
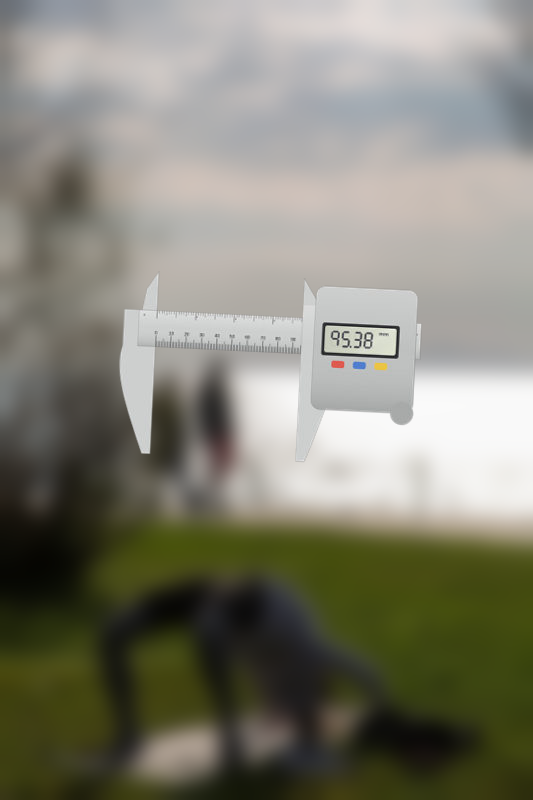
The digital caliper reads 95.38 mm
